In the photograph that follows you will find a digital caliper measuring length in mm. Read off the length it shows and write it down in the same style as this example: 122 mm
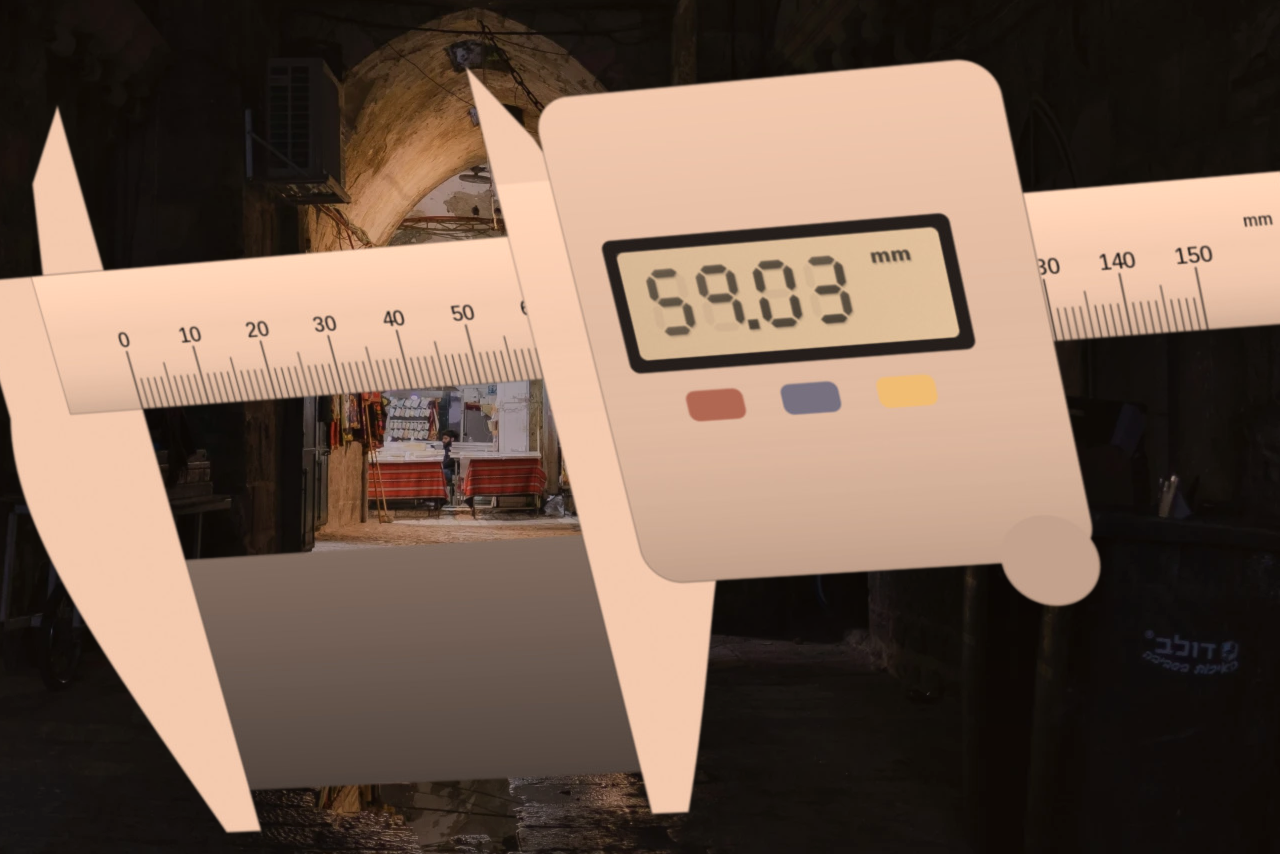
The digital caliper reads 59.03 mm
